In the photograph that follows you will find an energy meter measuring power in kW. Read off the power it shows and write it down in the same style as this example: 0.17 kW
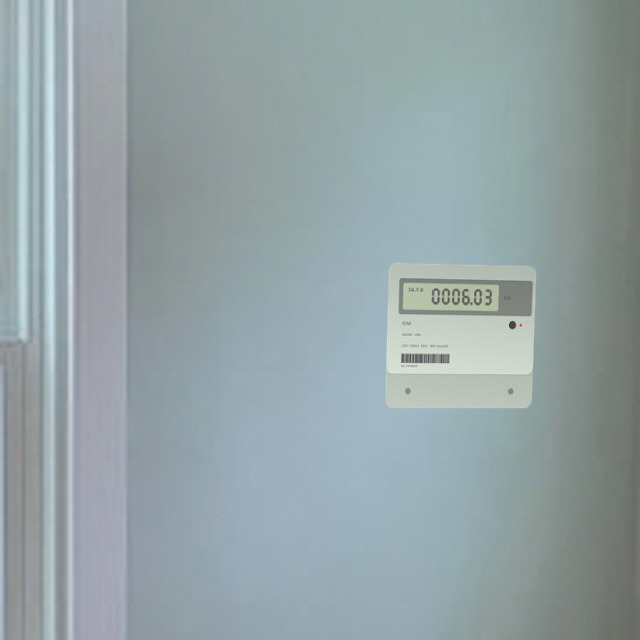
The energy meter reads 6.03 kW
